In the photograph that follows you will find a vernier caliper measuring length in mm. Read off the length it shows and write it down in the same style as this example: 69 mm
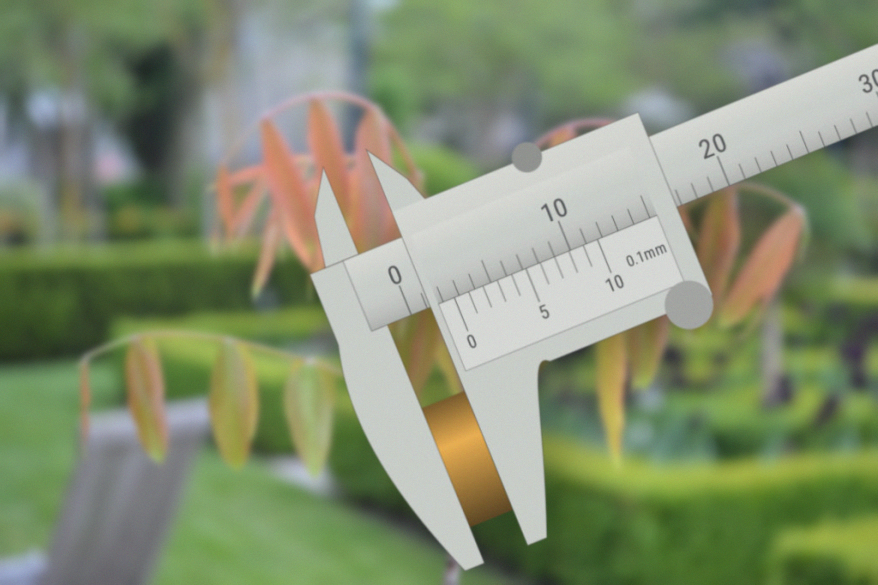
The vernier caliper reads 2.7 mm
